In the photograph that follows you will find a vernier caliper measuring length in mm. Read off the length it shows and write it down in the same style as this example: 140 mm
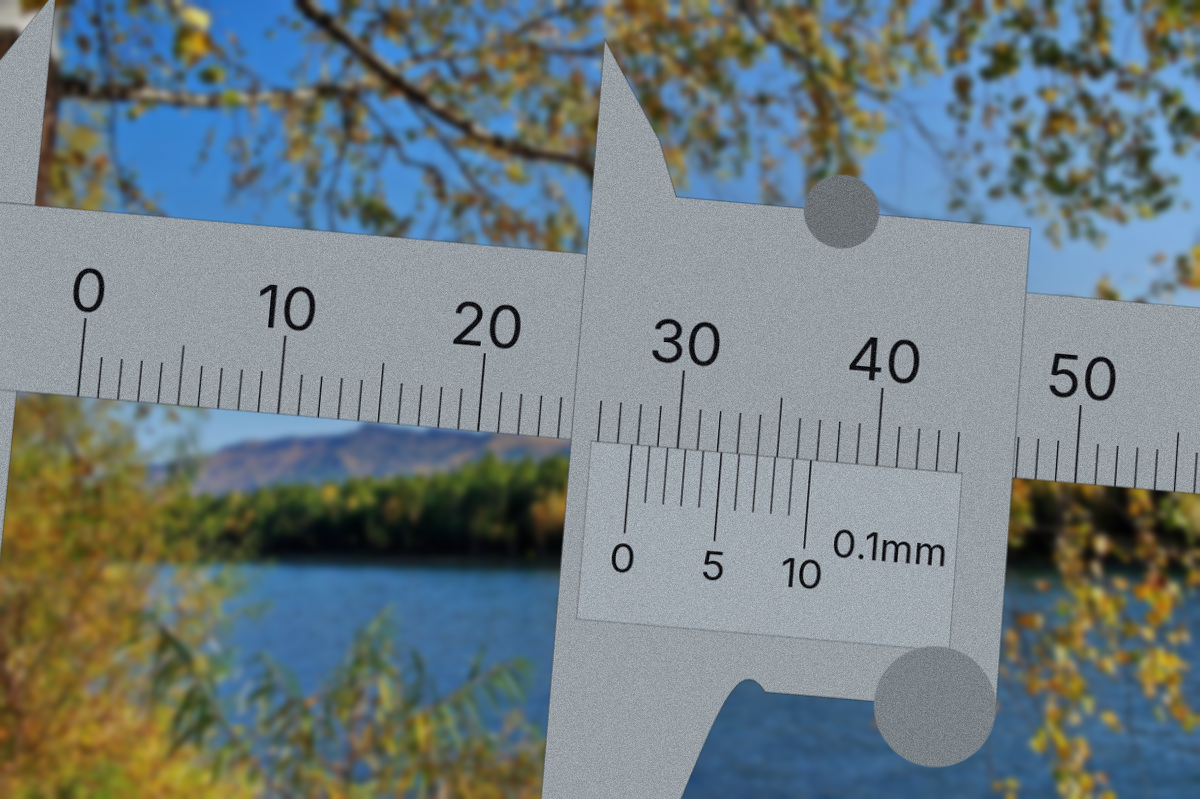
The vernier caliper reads 27.7 mm
